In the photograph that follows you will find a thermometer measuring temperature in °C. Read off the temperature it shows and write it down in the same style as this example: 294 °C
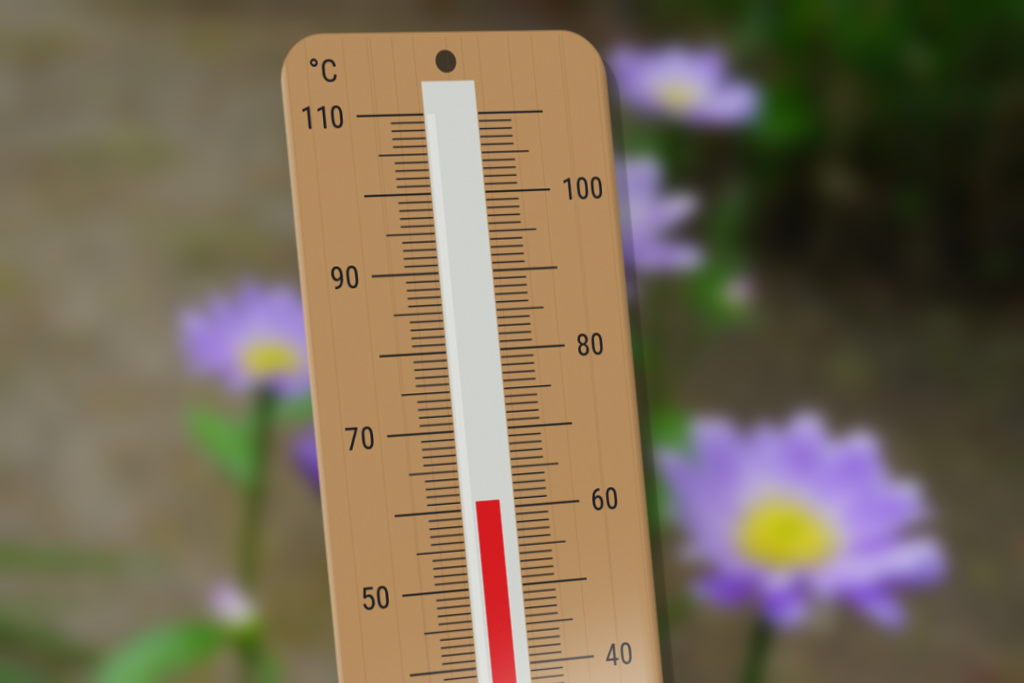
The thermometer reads 61 °C
